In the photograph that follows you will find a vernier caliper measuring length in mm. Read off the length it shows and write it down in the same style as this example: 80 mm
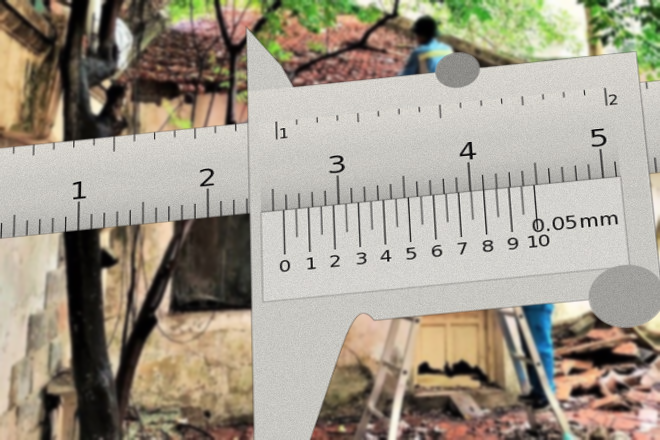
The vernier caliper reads 25.8 mm
